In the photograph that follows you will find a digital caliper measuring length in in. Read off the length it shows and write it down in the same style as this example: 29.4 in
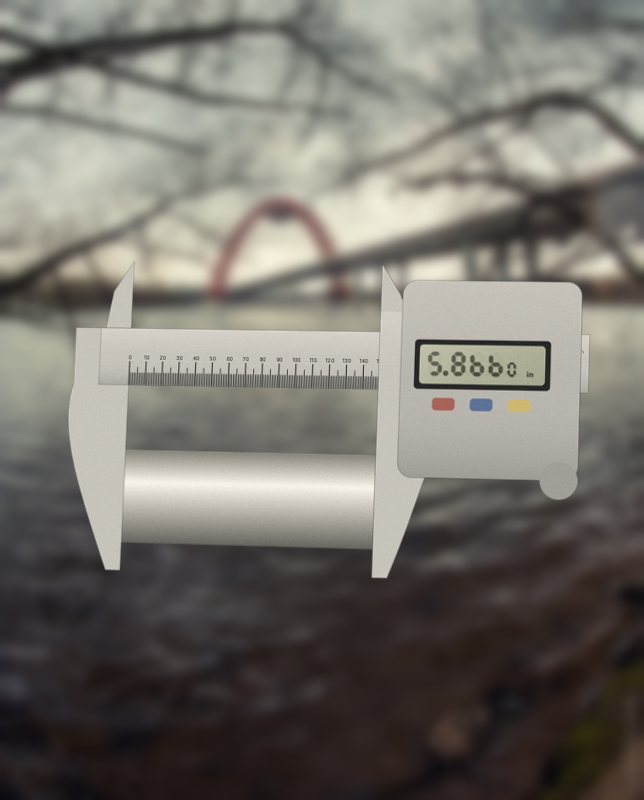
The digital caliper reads 5.8660 in
